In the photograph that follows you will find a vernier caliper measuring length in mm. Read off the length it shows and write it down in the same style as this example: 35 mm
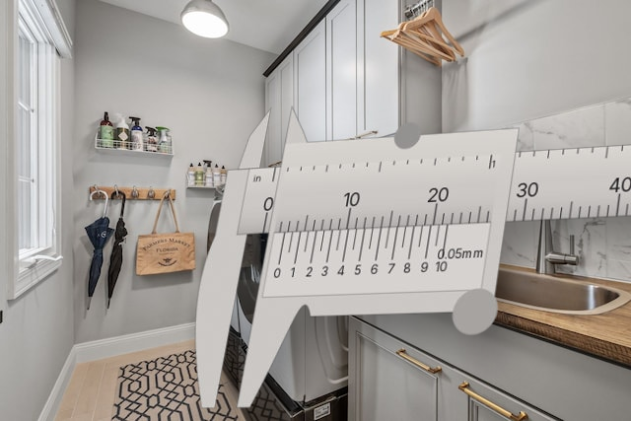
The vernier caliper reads 2.6 mm
